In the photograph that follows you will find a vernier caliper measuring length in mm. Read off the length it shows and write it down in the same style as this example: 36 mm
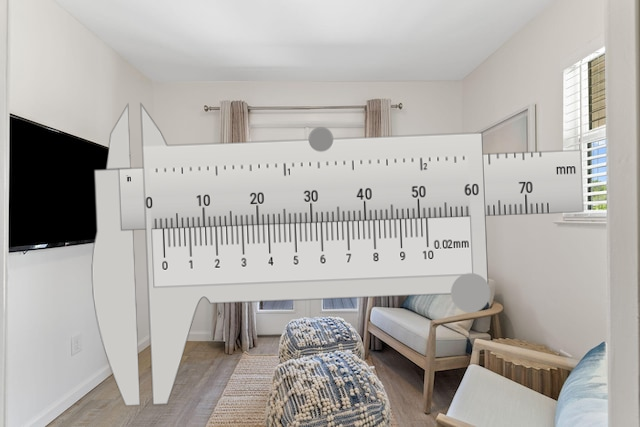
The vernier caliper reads 2.4 mm
